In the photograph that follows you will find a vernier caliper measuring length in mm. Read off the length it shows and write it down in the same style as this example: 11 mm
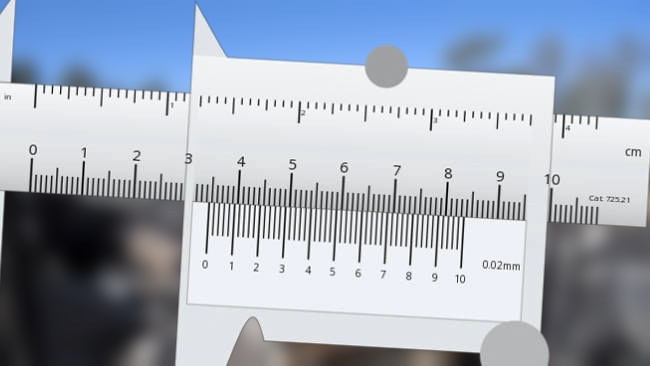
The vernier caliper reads 34.5 mm
